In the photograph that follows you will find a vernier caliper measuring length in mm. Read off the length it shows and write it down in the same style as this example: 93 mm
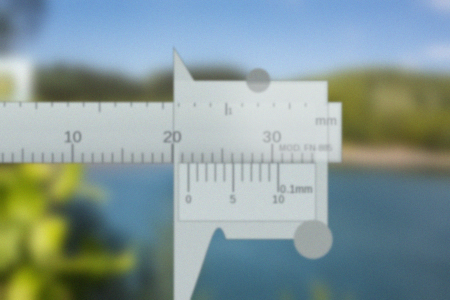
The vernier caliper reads 21.6 mm
